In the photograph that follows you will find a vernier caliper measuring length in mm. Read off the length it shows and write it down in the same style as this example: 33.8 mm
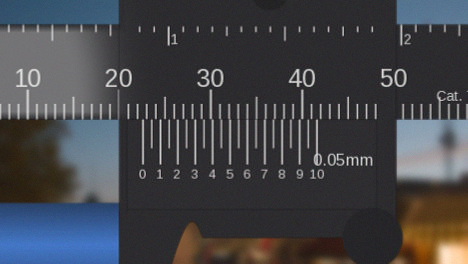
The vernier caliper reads 22.6 mm
